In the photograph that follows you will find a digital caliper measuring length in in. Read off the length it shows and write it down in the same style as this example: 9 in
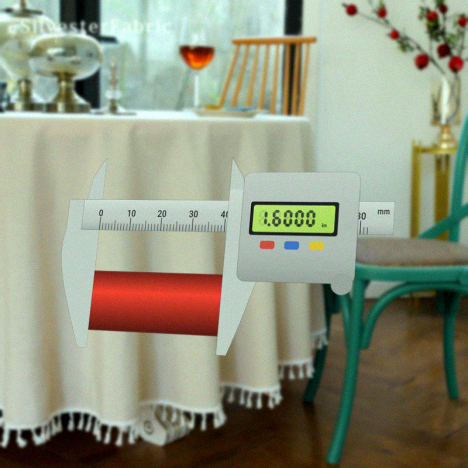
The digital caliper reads 1.6000 in
